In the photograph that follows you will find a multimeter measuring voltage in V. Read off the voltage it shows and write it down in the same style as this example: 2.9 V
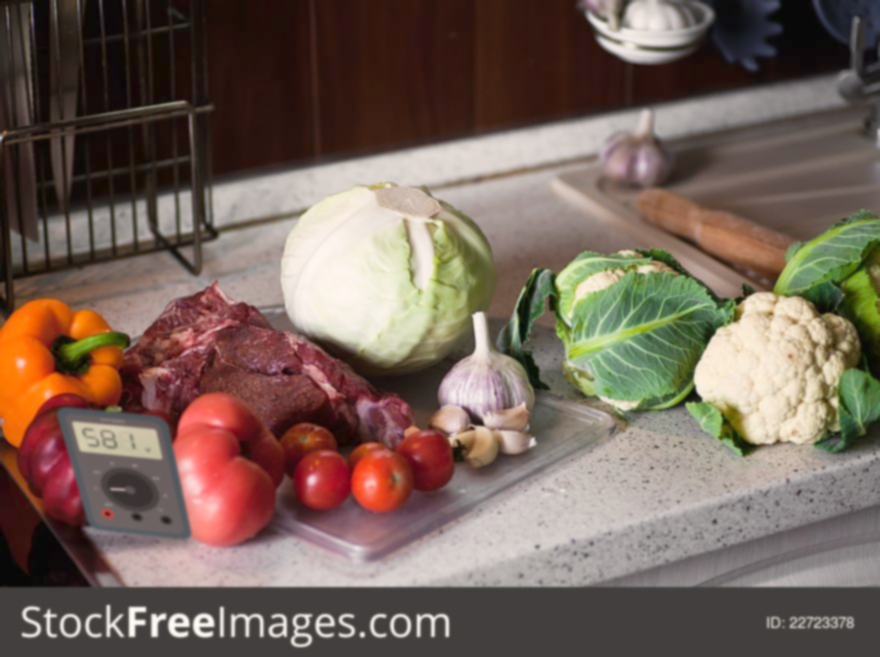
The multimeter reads 581 V
